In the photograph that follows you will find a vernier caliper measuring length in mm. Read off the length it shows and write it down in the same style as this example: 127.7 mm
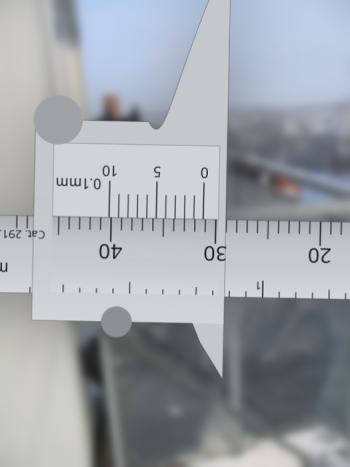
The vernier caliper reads 31.2 mm
